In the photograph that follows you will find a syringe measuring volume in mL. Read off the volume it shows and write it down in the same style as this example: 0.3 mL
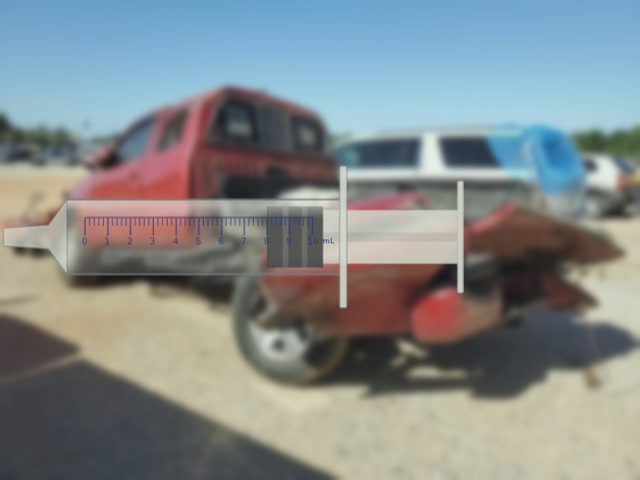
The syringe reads 8 mL
